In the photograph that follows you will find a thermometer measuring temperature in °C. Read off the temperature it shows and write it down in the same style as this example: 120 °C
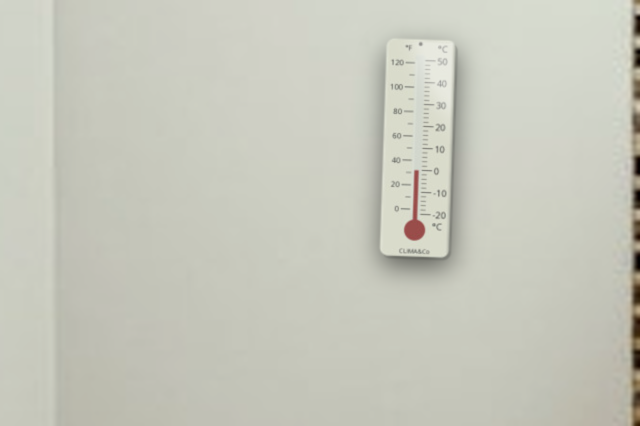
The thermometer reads 0 °C
